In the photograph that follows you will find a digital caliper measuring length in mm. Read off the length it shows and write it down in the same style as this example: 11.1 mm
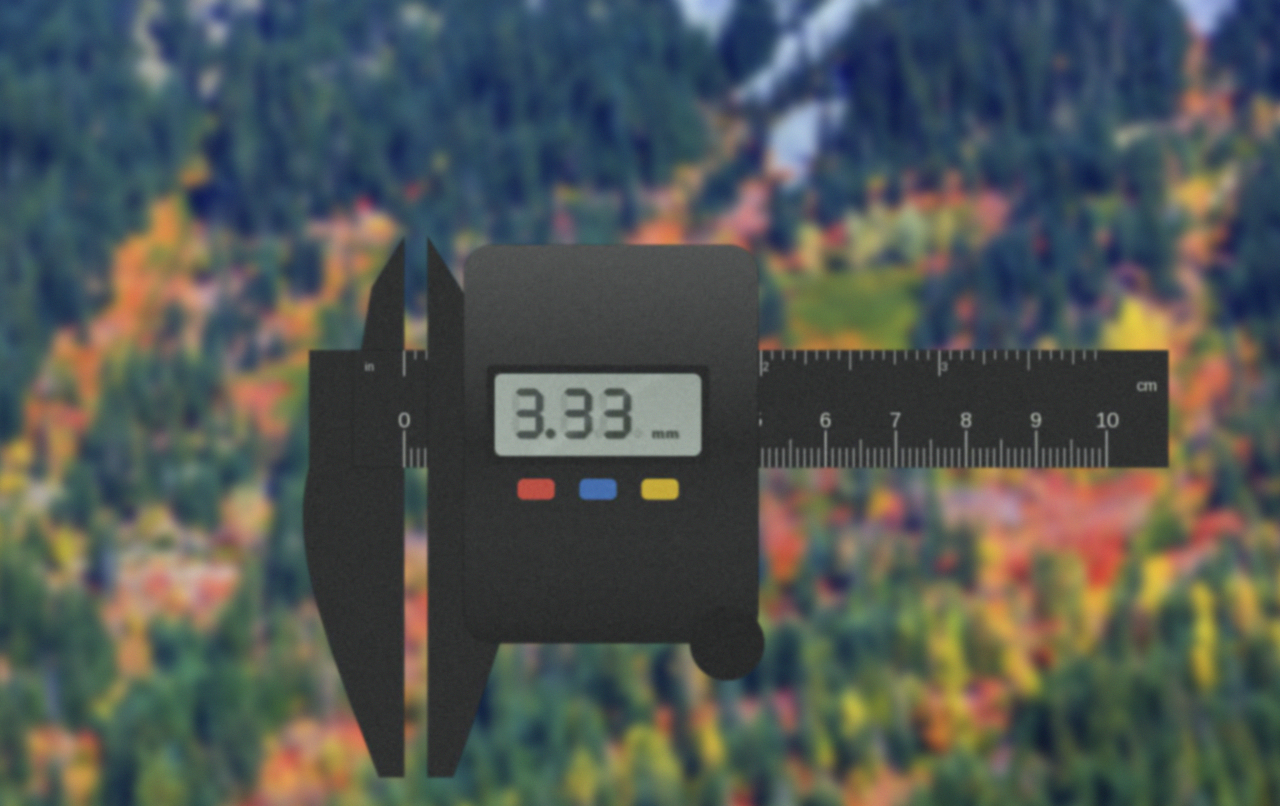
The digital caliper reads 3.33 mm
